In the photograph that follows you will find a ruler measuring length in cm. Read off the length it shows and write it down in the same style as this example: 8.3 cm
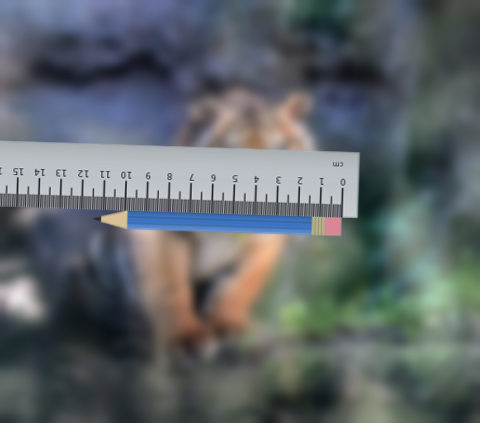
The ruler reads 11.5 cm
